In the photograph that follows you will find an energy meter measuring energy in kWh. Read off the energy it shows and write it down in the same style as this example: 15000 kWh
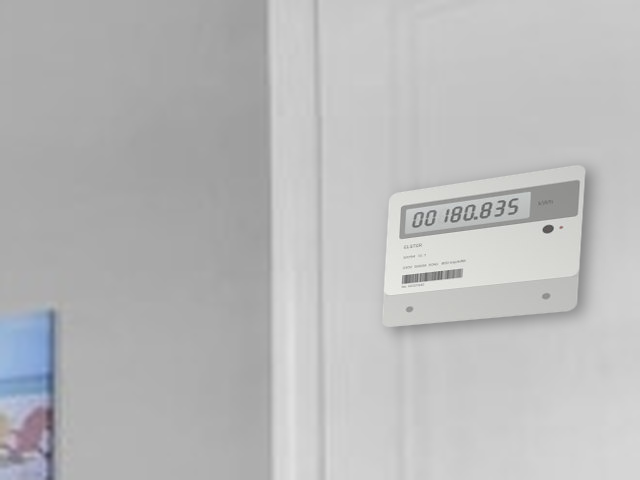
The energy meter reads 180.835 kWh
